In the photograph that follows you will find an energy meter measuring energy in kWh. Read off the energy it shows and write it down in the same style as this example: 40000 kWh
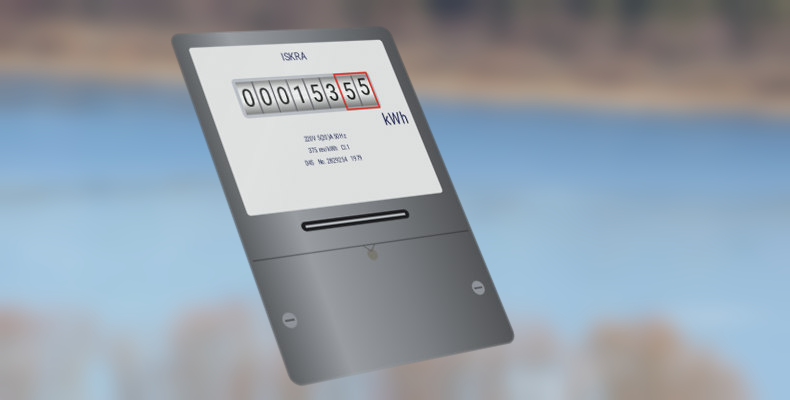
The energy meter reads 153.55 kWh
